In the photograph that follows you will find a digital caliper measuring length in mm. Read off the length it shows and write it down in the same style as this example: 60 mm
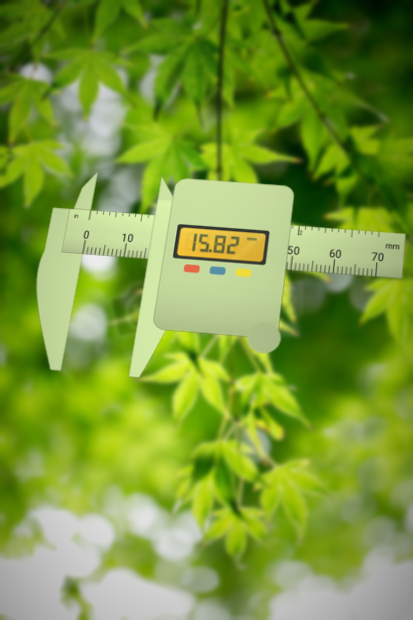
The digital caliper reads 15.82 mm
